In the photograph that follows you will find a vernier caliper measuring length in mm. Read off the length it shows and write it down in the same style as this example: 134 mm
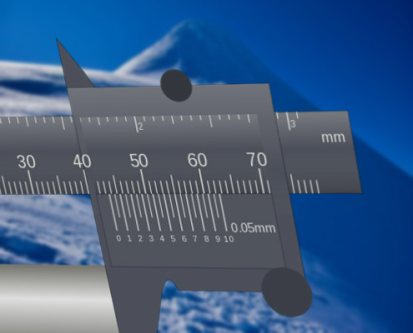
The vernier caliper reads 43.6 mm
